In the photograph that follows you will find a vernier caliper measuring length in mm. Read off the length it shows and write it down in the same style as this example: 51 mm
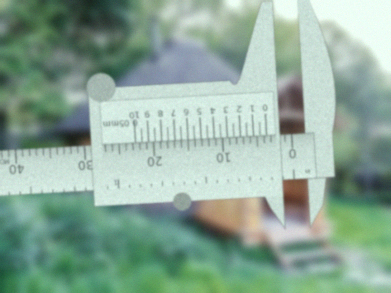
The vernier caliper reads 3.6 mm
